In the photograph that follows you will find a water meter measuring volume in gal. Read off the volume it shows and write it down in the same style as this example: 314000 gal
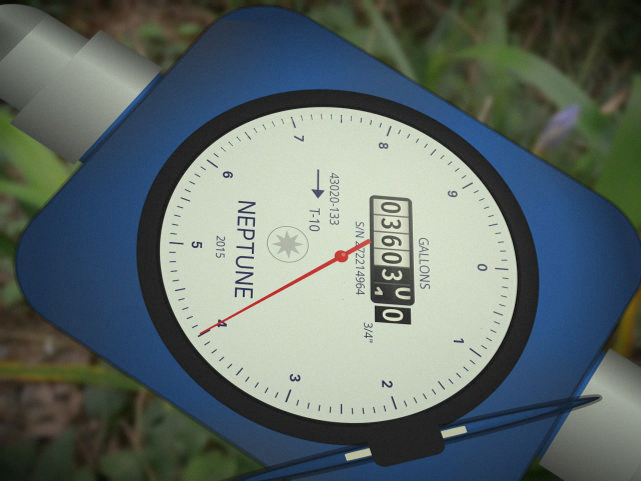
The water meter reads 360304.0 gal
